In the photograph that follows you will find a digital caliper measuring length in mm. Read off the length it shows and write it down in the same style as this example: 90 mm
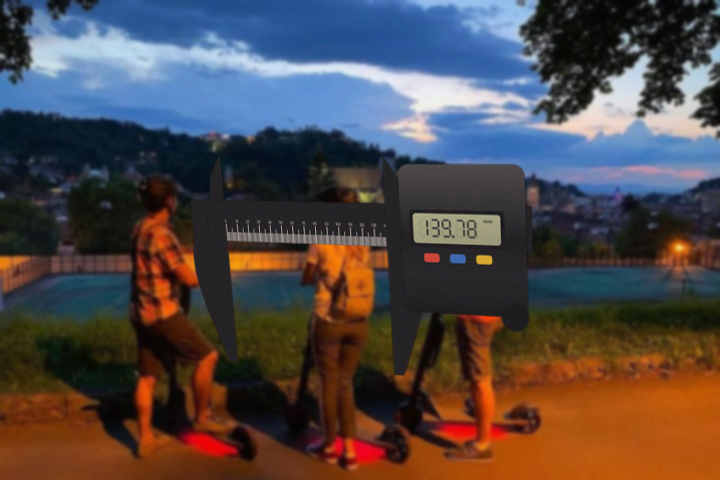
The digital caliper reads 139.78 mm
